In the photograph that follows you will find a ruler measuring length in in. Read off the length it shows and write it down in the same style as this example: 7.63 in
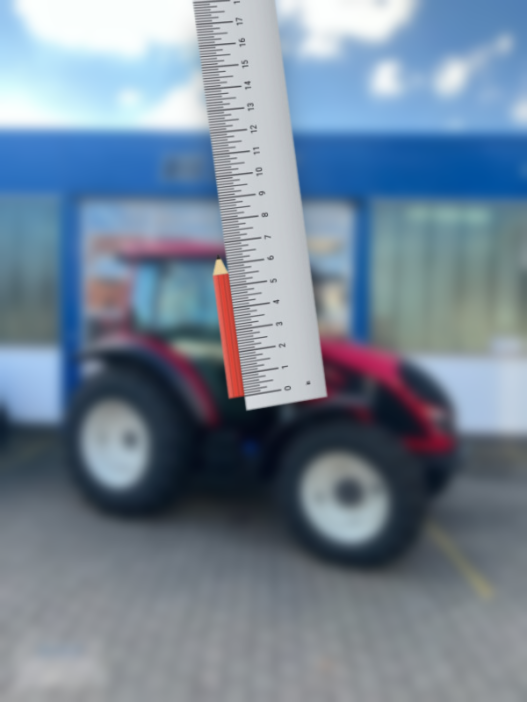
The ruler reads 6.5 in
